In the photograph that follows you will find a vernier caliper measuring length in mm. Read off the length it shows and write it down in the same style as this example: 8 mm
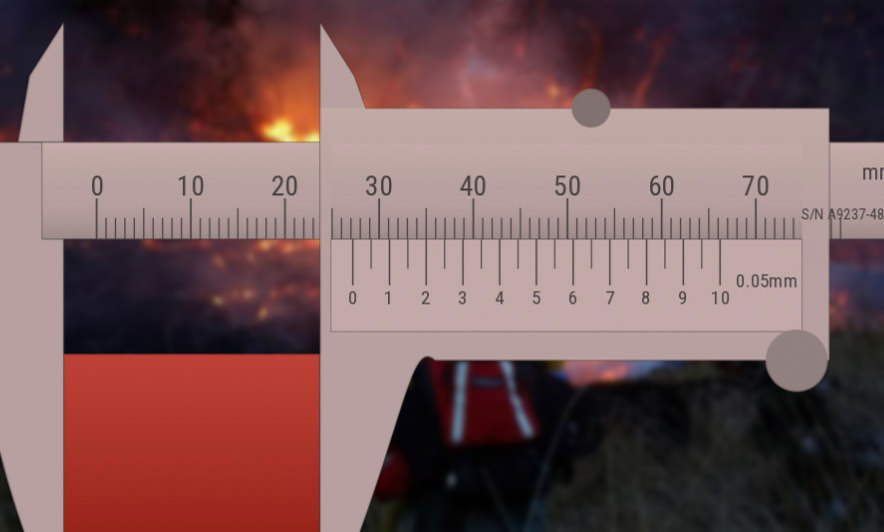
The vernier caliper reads 27.2 mm
